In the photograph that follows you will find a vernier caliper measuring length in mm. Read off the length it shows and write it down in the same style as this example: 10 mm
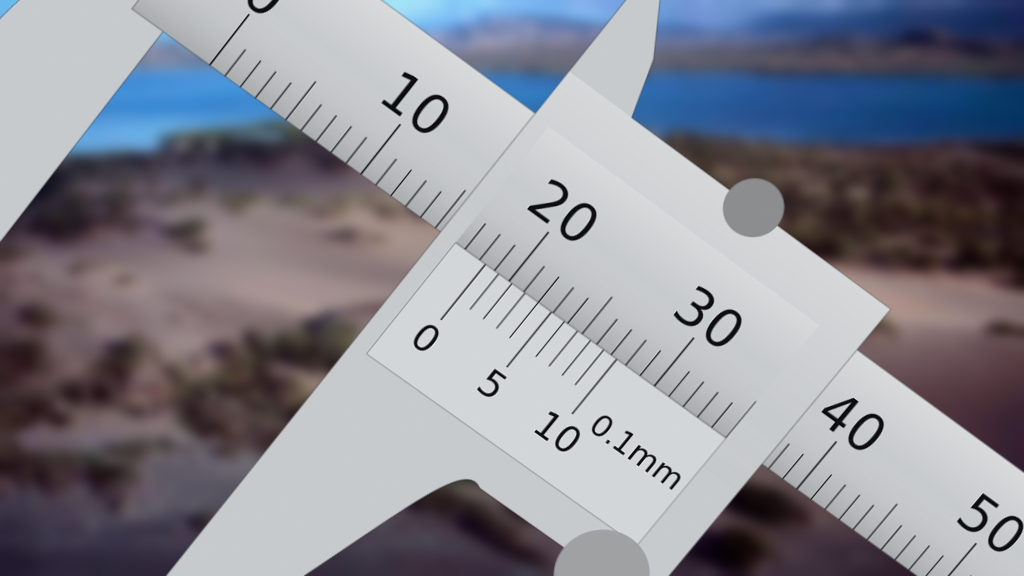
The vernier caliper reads 18.4 mm
